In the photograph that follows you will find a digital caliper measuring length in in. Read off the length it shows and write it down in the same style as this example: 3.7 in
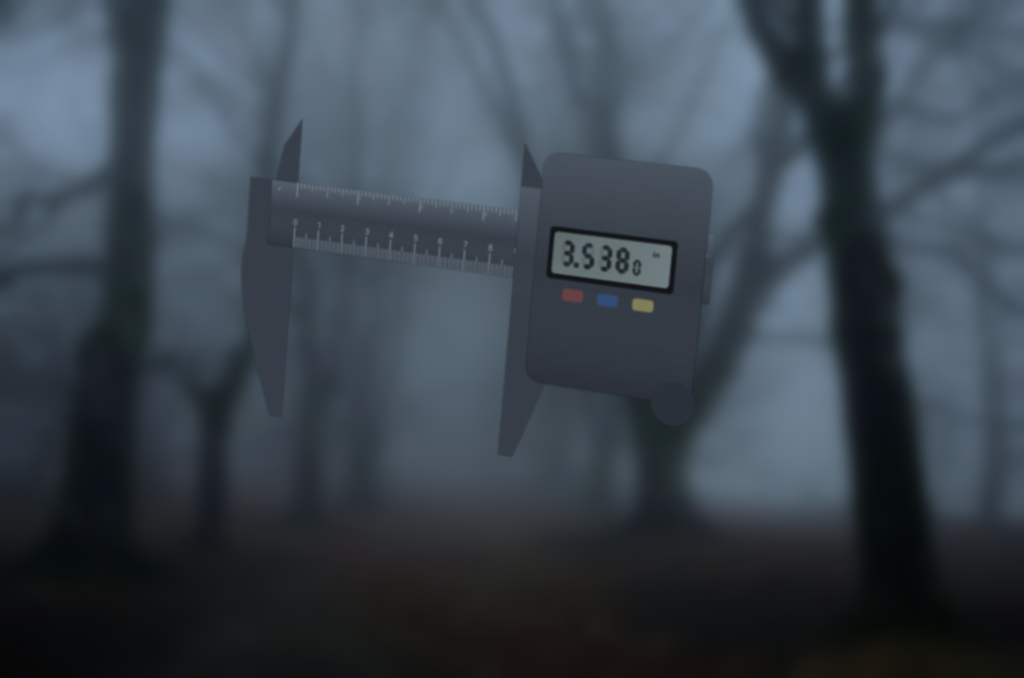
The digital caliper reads 3.5380 in
